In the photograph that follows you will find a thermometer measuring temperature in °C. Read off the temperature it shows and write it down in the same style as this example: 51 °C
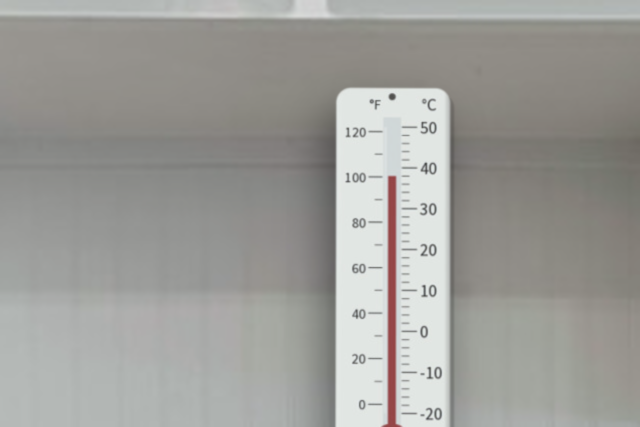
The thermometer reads 38 °C
